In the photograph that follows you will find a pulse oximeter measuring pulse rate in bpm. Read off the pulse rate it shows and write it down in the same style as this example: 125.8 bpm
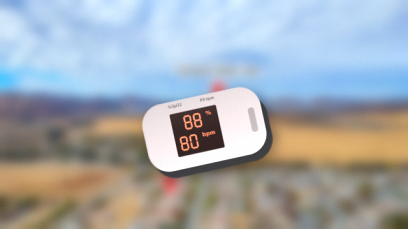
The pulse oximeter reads 80 bpm
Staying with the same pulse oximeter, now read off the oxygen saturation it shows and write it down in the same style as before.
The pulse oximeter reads 88 %
